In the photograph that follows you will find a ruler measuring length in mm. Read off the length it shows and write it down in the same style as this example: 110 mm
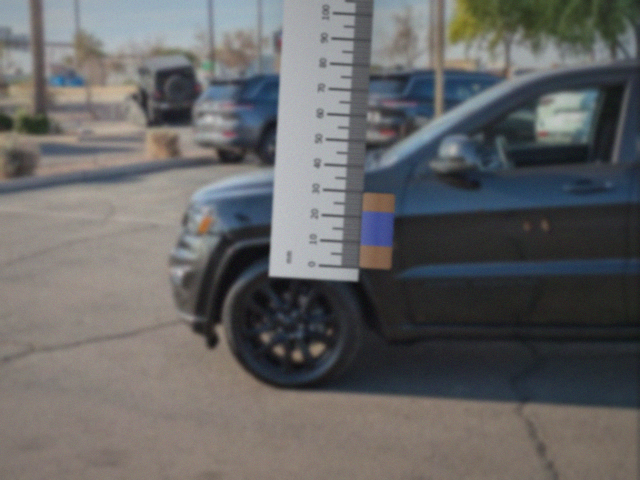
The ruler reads 30 mm
